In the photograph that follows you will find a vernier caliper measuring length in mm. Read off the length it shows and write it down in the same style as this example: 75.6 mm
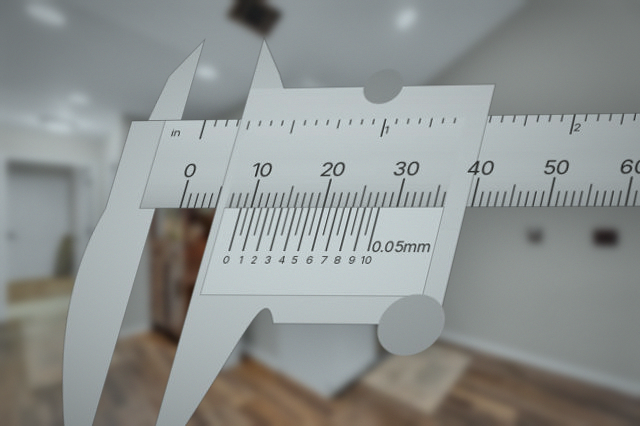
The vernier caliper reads 8.6 mm
